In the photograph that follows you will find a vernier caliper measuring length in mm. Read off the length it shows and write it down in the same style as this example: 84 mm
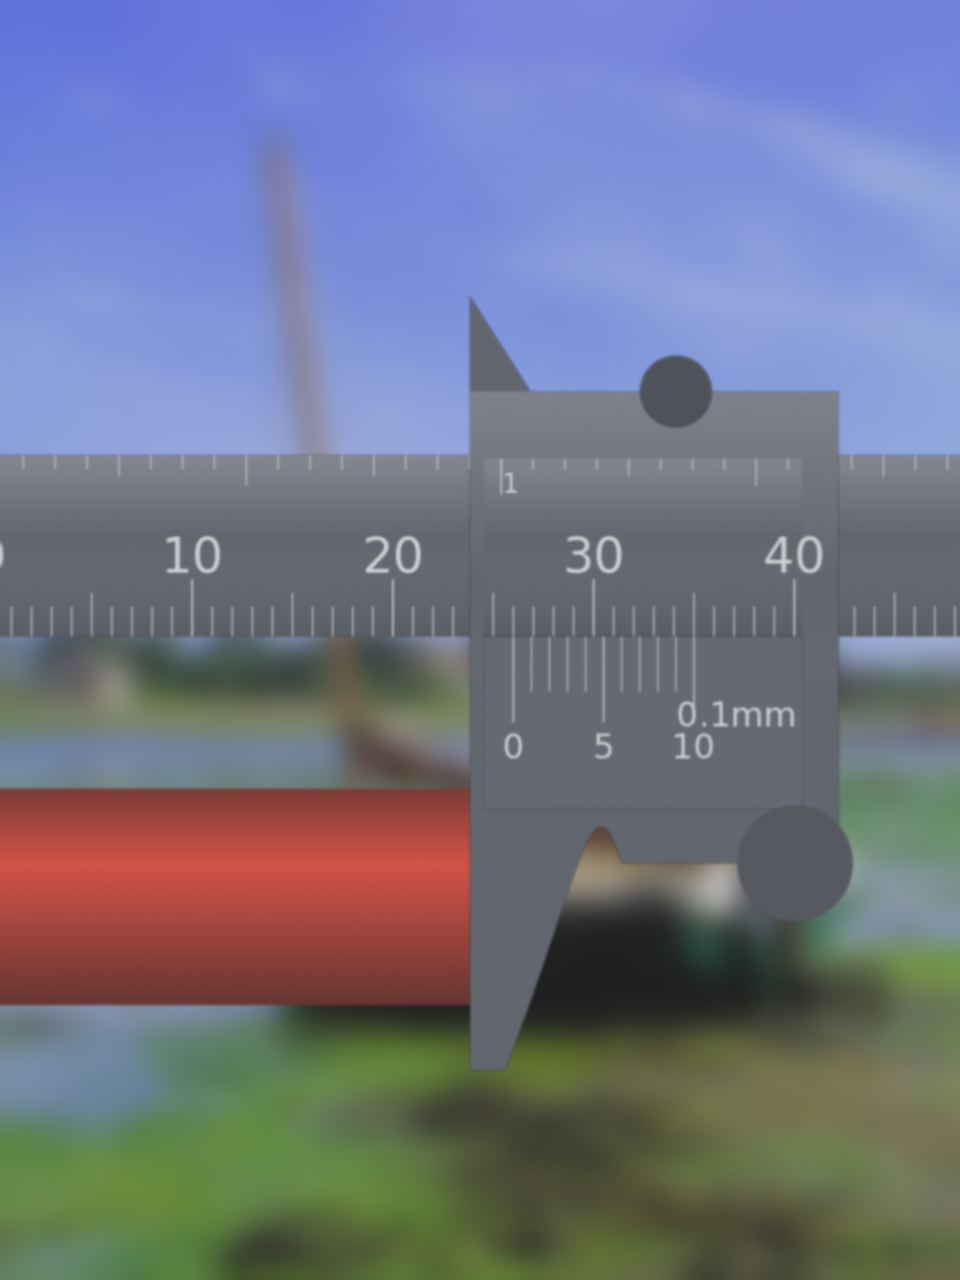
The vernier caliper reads 26.0 mm
